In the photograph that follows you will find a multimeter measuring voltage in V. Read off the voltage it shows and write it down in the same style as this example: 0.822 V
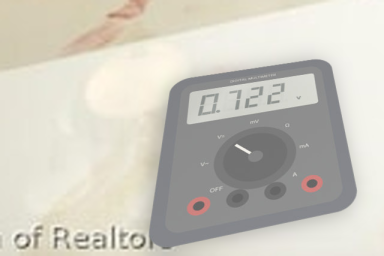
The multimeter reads 0.722 V
